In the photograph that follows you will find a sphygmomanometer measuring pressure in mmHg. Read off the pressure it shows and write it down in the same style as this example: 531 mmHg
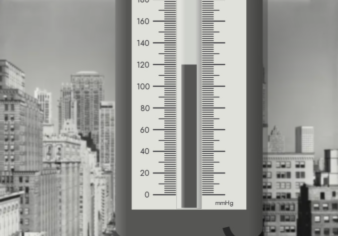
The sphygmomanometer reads 120 mmHg
